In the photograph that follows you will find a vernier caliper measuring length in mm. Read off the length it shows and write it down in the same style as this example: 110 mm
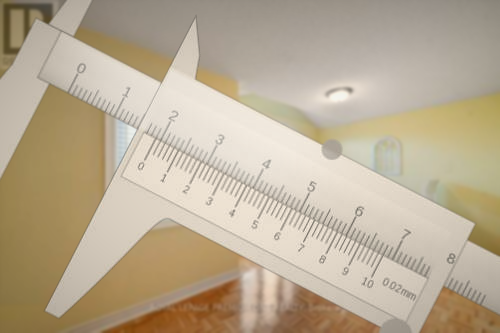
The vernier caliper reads 19.0 mm
